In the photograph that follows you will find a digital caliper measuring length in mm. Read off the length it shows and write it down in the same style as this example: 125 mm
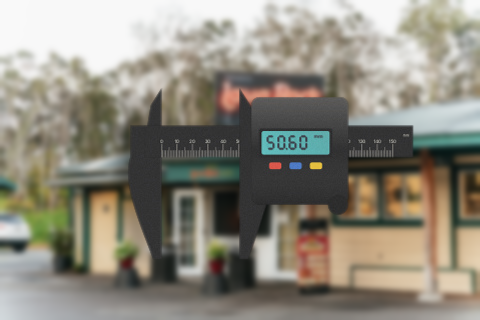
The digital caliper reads 50.60 mm
